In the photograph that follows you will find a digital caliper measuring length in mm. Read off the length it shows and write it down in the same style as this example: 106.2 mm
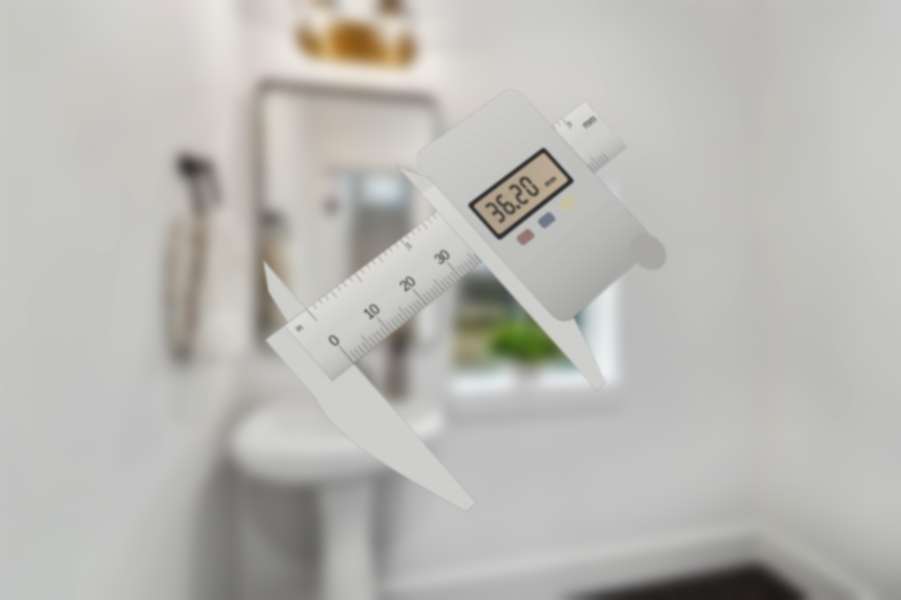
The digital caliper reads 36.20 mm
